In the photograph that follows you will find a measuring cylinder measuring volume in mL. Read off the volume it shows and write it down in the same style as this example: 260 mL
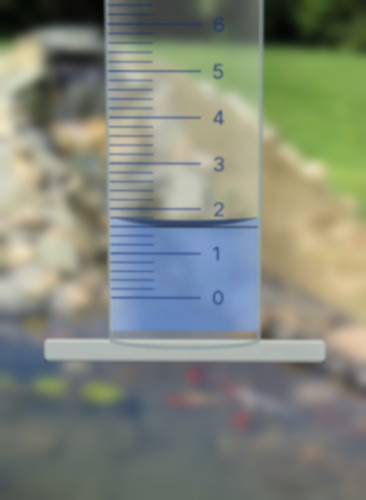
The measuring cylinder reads 1.6 mL
